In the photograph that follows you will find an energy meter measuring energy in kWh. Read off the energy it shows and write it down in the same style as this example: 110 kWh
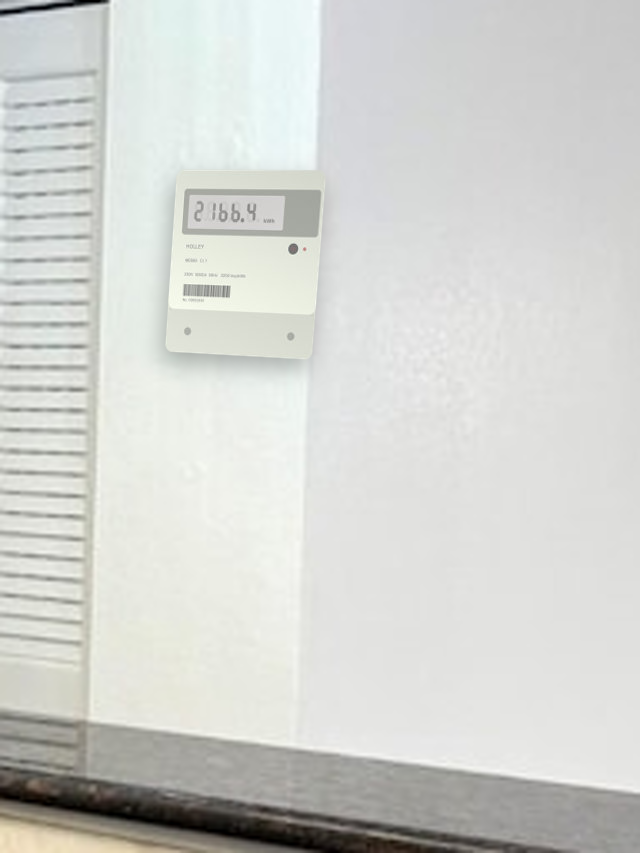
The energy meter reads 2166.4 kWh
